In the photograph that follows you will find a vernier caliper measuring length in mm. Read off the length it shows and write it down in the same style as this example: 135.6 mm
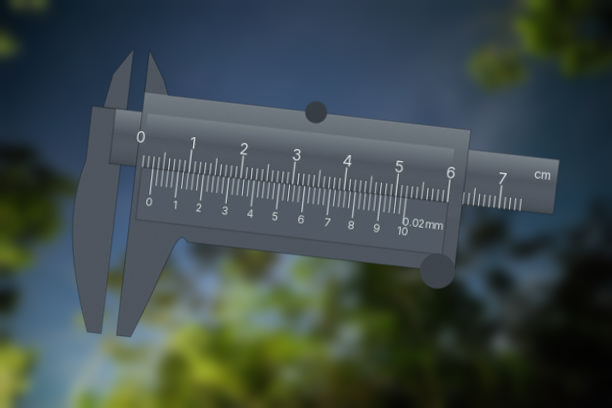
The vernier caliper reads 3.0 mm
